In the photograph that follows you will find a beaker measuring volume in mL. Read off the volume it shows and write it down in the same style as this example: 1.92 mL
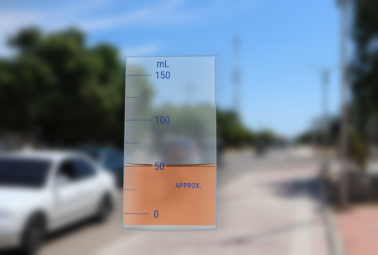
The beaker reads 50 mL
